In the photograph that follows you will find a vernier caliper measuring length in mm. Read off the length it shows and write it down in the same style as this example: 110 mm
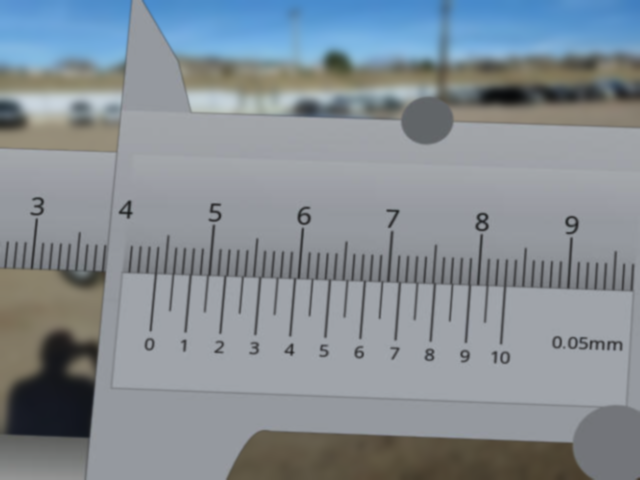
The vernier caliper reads 44.0 mm
